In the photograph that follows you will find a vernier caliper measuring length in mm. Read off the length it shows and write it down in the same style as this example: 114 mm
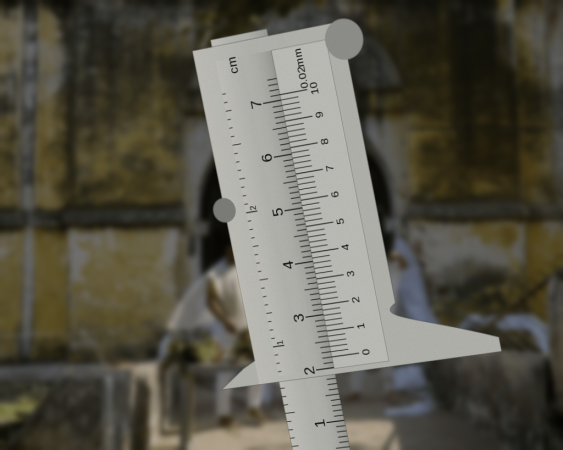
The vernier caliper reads 22.0 mm
